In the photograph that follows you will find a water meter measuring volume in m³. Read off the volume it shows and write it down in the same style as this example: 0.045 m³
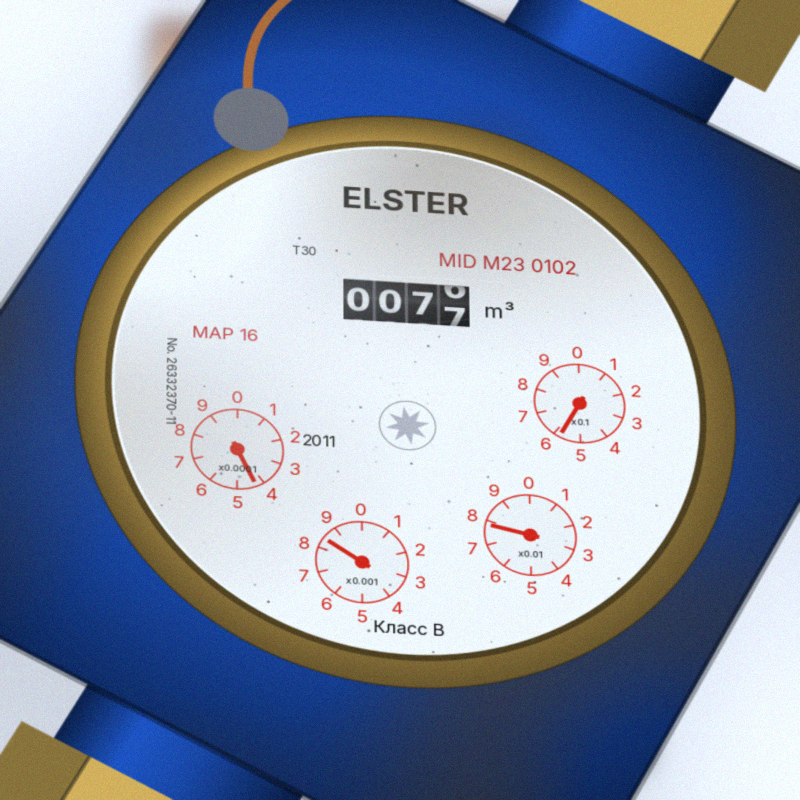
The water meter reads 76.5784 m³
